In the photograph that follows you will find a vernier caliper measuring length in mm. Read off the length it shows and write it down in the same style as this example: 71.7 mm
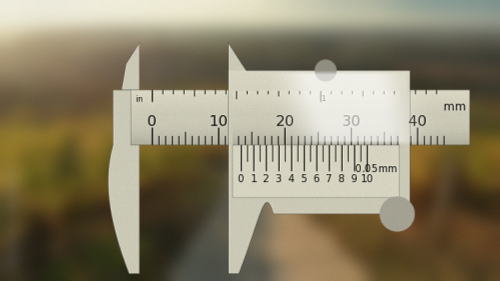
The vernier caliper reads 13.4 mm
